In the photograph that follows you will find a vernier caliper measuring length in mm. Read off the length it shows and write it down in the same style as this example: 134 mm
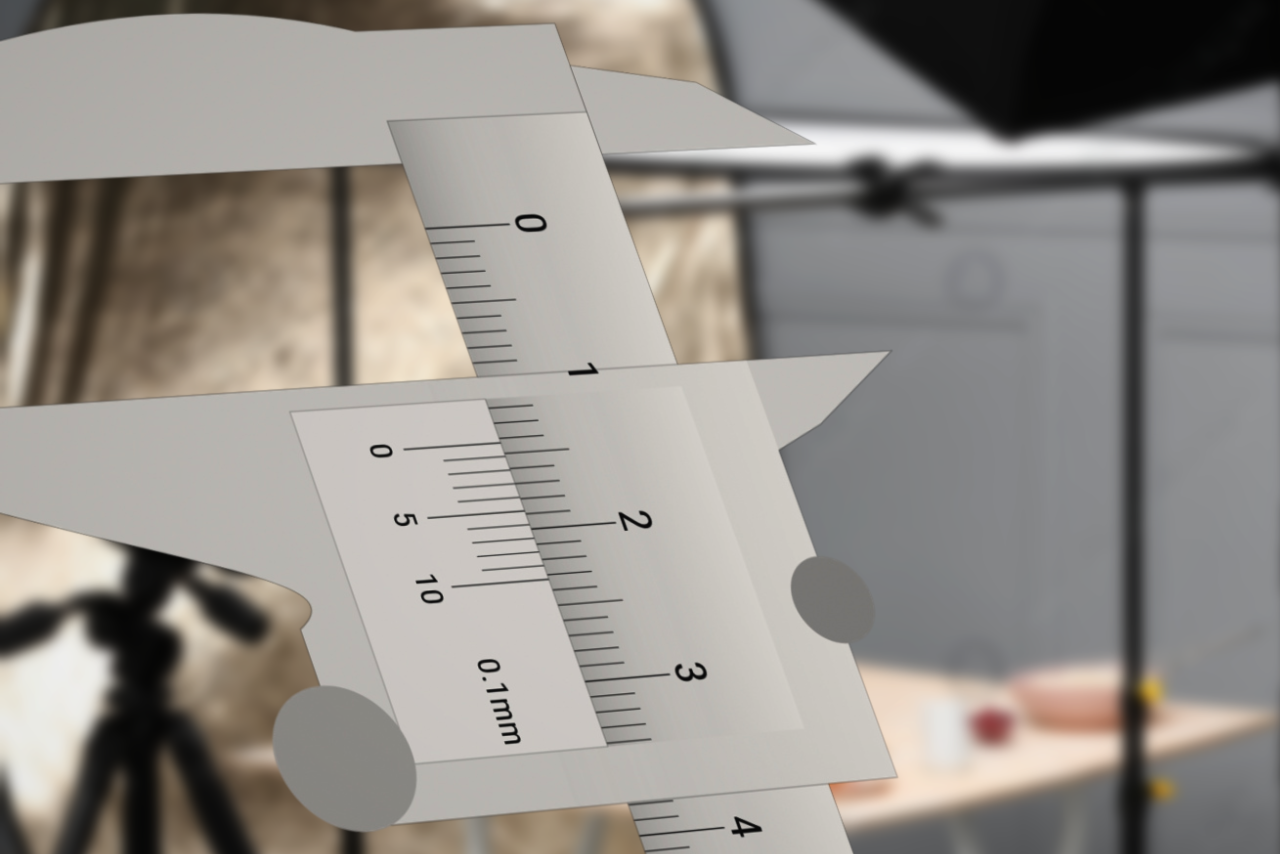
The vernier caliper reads 14.3 mm
